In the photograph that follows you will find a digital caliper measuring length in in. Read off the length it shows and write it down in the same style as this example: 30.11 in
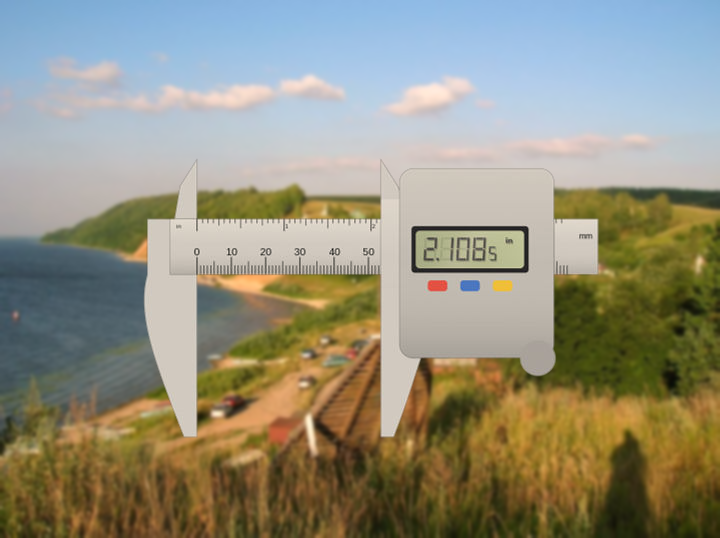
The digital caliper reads 2.1085 in
